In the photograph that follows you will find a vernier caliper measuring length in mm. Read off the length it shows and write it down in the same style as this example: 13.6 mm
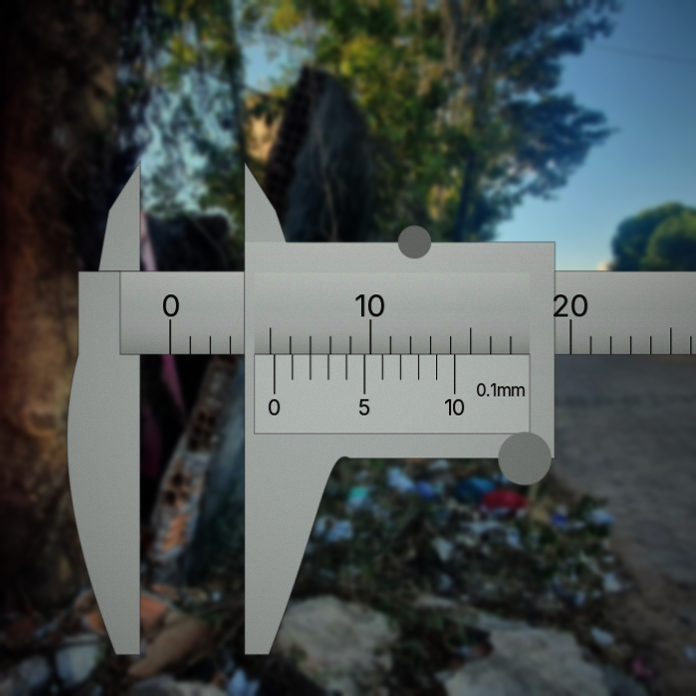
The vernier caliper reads 5.2 mm
